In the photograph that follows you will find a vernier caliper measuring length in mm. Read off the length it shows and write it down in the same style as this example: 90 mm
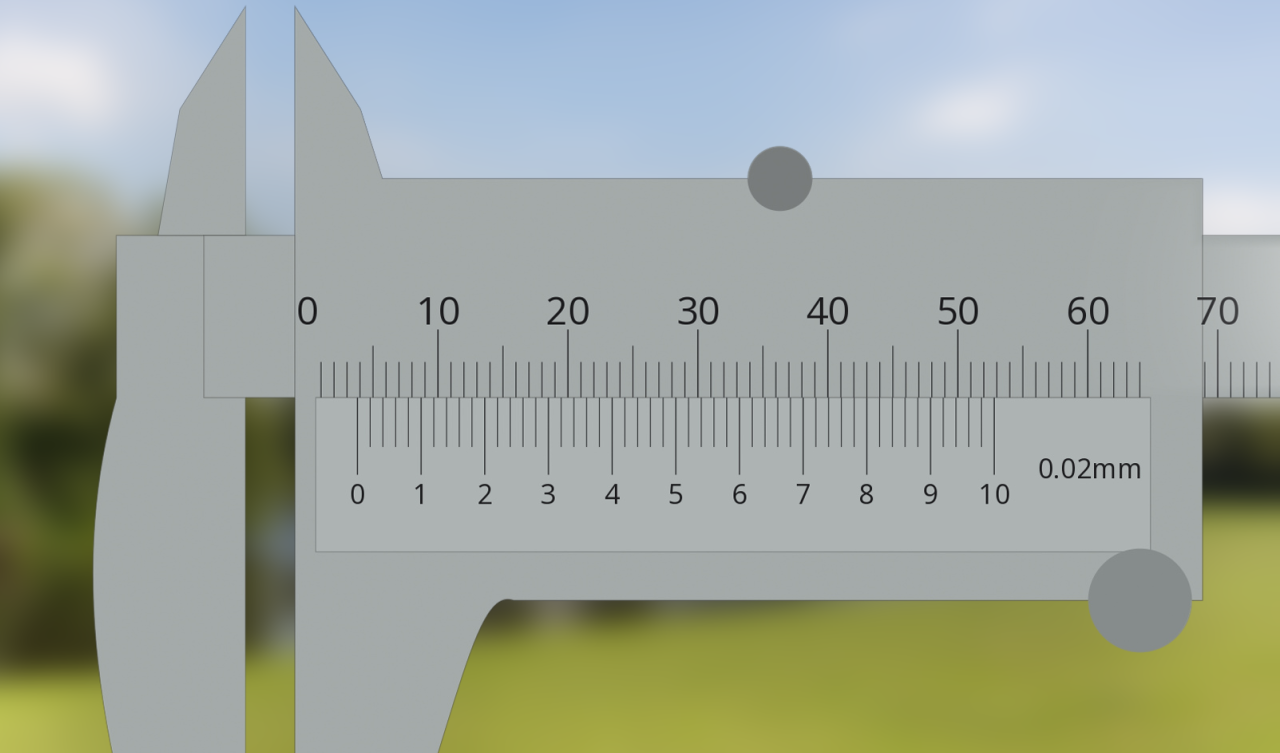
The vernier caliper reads 3.8 mm
